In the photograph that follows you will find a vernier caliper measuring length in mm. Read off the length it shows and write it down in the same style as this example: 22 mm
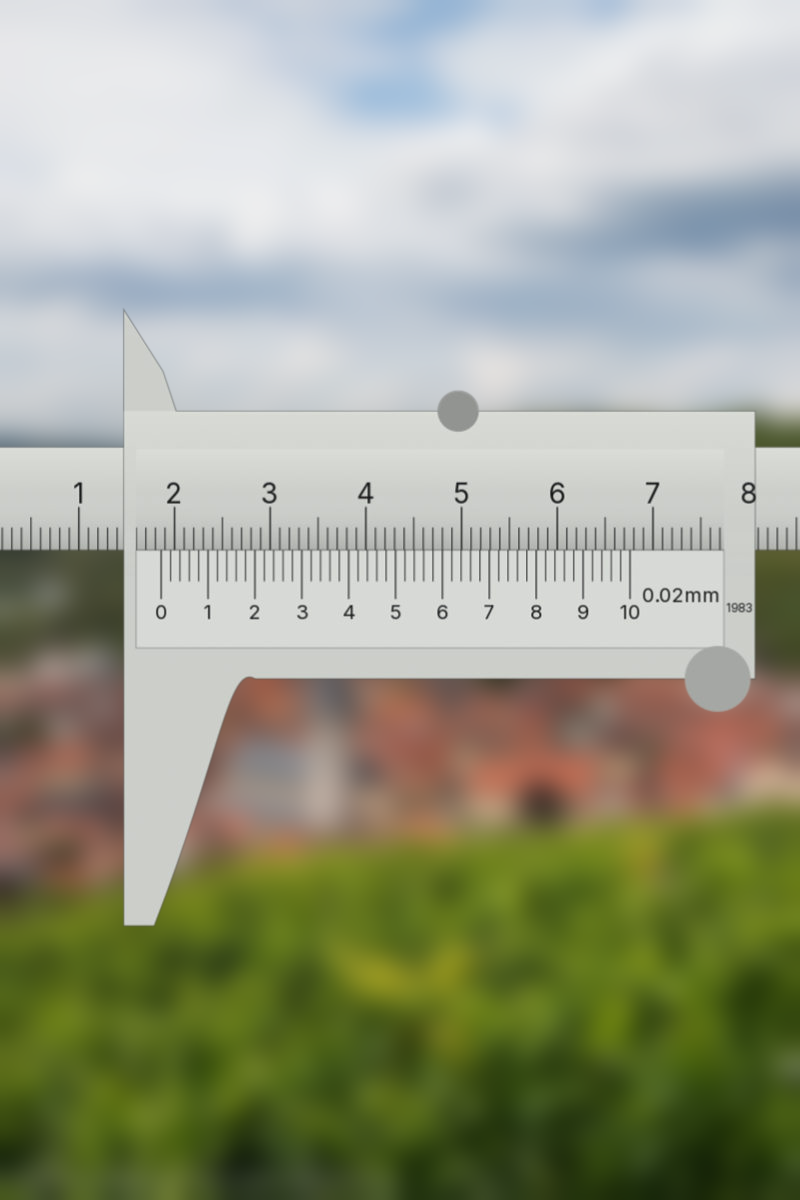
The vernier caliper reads 18.6 mm
